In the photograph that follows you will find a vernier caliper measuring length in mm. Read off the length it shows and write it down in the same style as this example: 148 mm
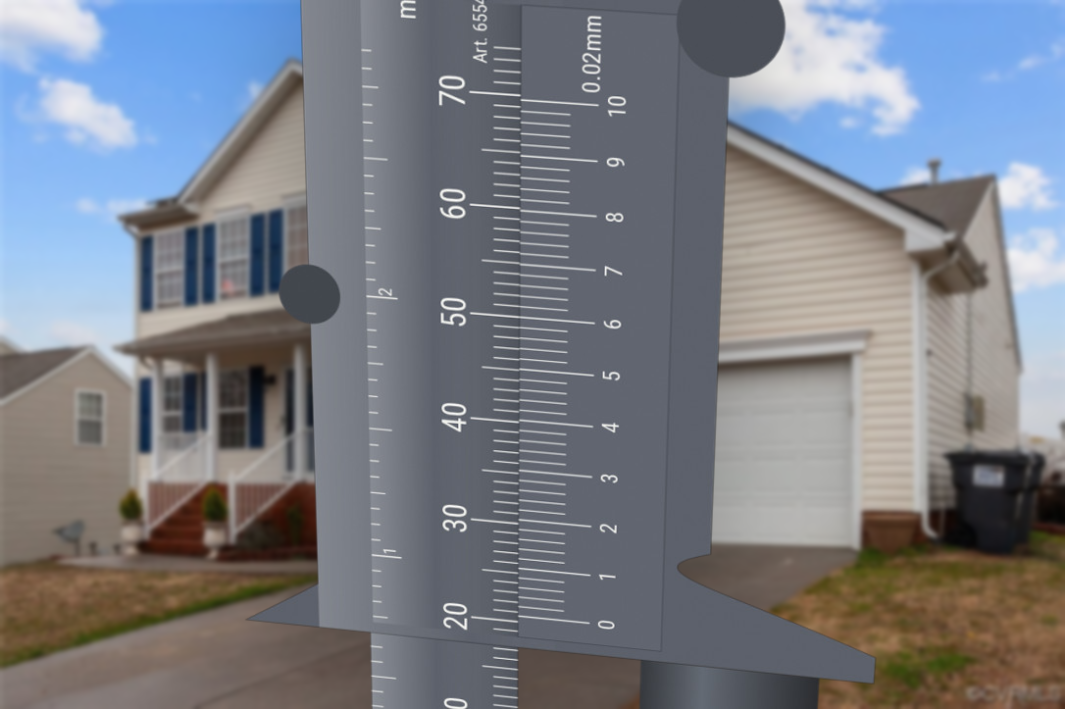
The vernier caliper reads 20.6 mm
